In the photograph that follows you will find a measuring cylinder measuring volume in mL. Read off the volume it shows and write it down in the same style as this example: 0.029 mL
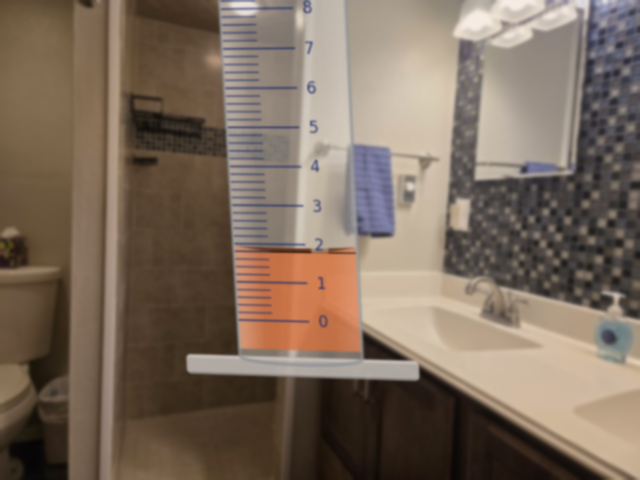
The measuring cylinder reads 1.8 mL
